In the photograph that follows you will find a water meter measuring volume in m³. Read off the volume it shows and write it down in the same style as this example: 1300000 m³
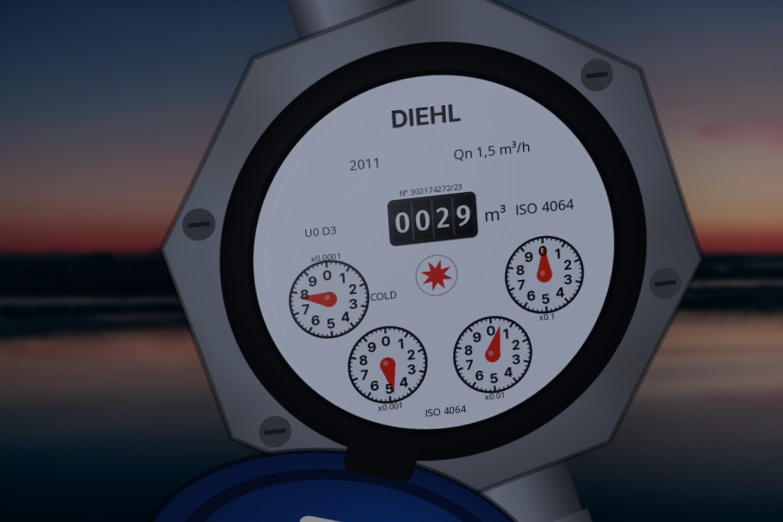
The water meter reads 29.0047 m³
